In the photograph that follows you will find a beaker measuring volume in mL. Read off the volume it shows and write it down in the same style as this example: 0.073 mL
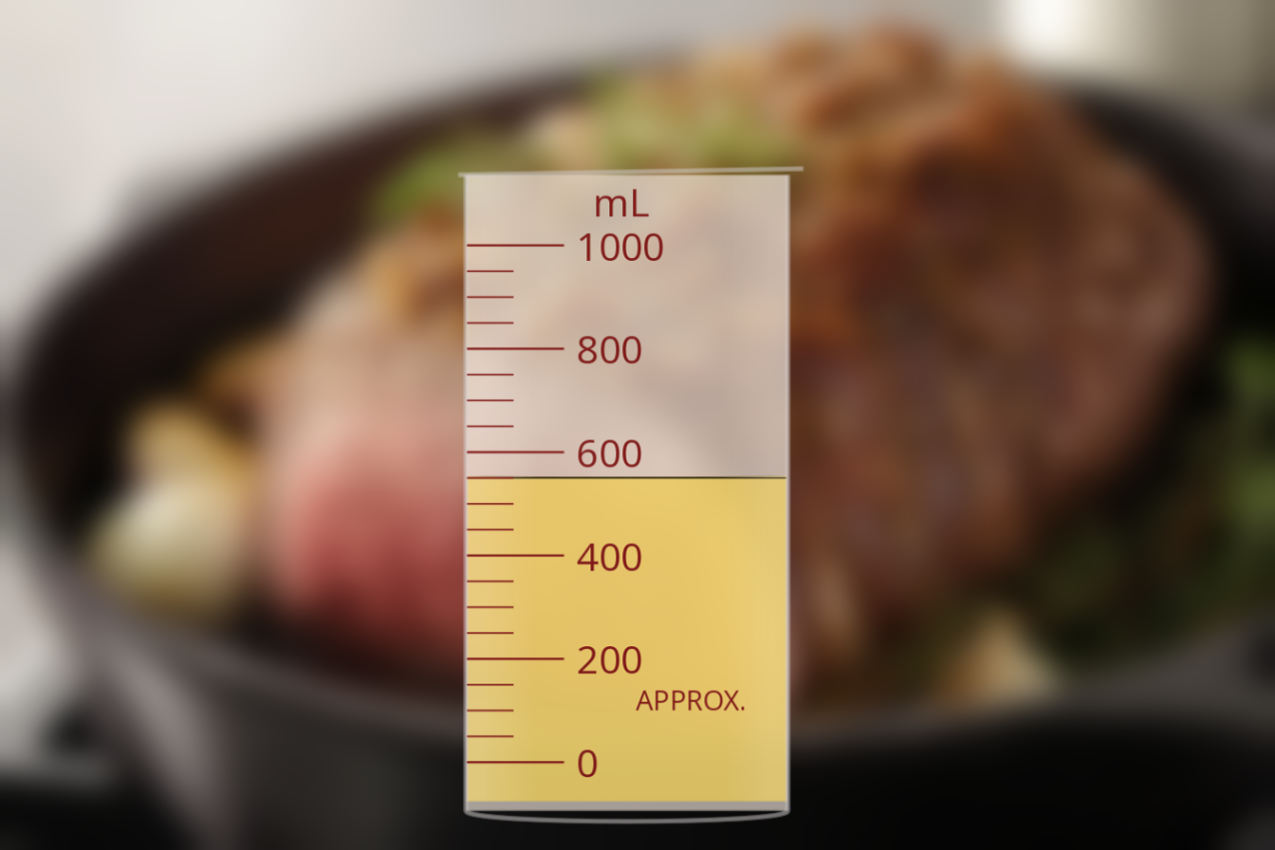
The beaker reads 550 mL
